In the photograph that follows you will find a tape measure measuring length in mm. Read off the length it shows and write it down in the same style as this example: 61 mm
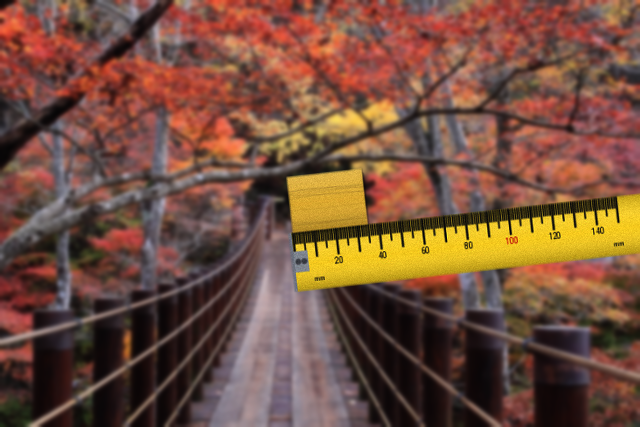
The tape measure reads 35 mm
